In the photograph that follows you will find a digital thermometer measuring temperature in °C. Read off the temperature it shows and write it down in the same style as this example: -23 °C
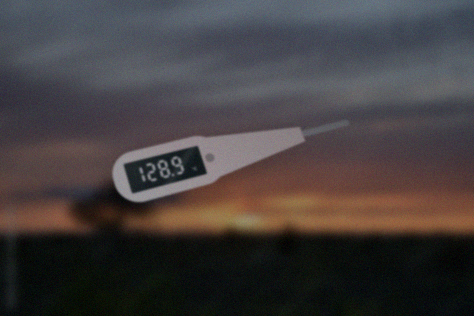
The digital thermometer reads 128.9 °C
